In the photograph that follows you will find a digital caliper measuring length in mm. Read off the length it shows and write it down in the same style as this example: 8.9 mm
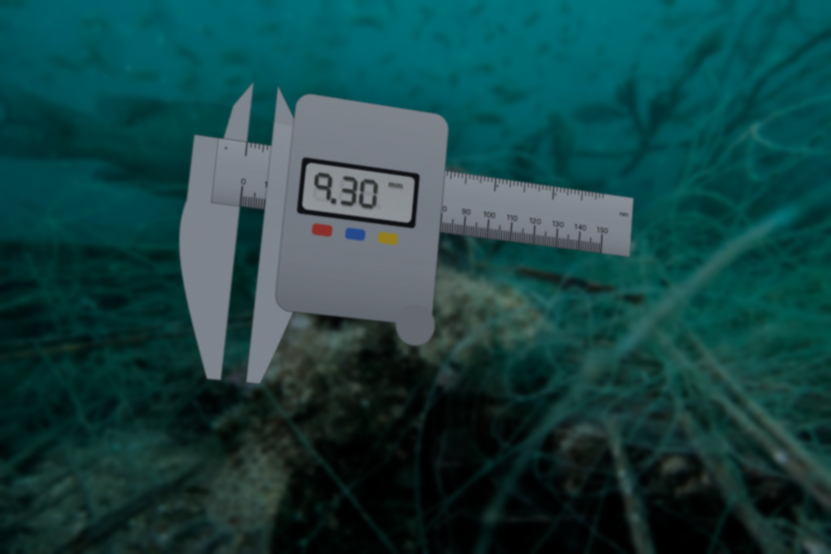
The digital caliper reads 9.30 mm
